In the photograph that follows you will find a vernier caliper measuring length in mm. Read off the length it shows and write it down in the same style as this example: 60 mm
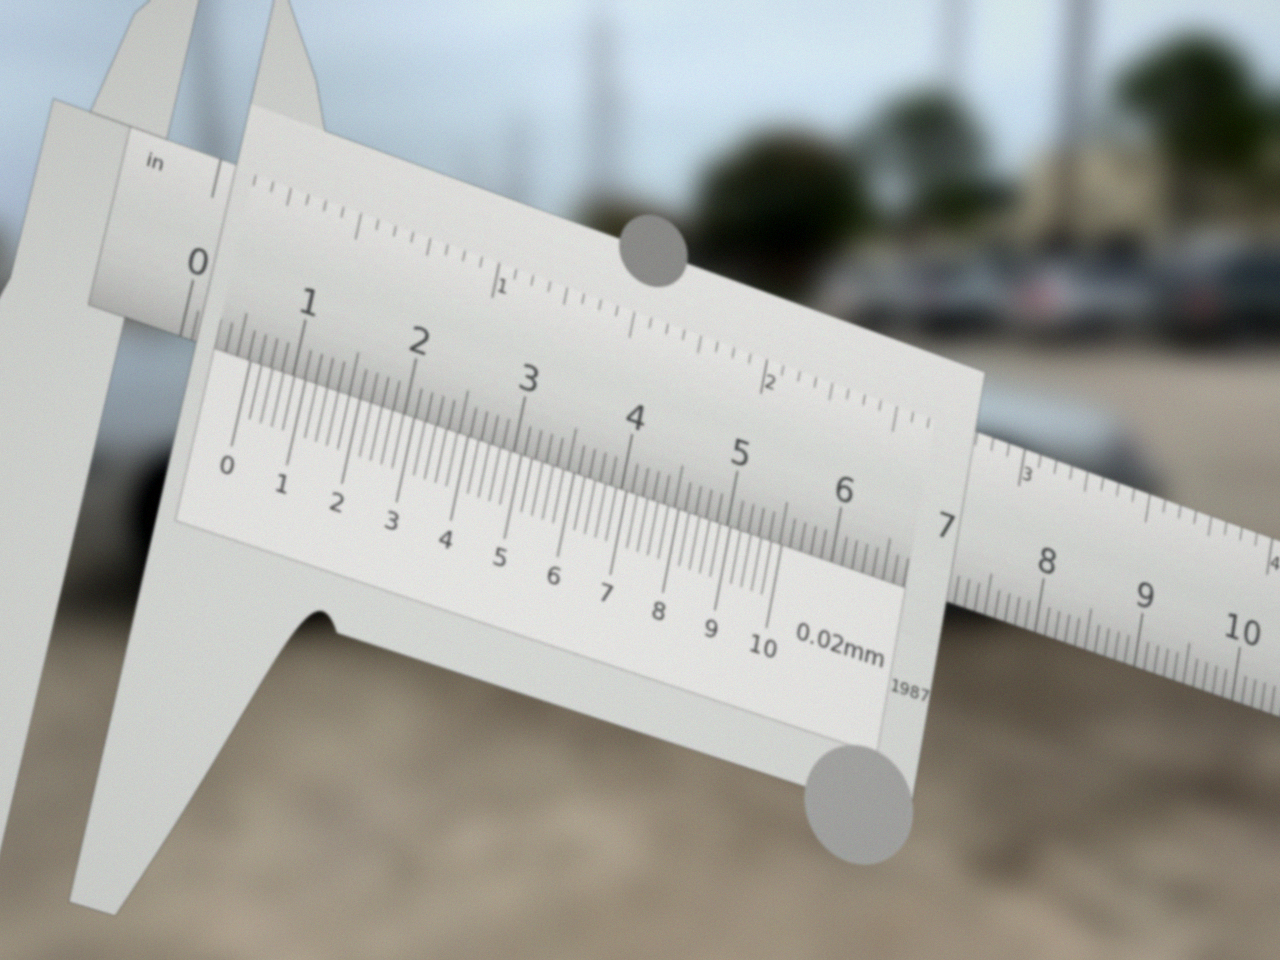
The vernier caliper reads 6.2 mm
